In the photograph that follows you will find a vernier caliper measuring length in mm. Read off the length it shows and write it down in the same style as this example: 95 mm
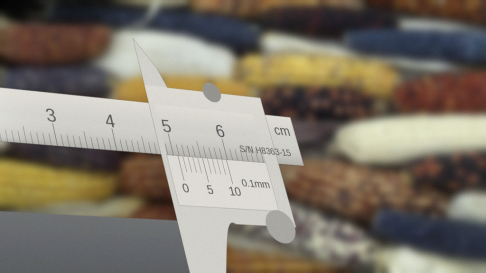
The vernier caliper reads 50.8 mm
